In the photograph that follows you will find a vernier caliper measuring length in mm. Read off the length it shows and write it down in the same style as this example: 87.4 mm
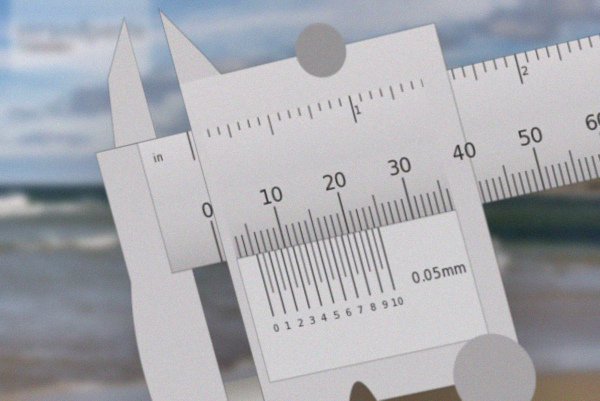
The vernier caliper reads 5.5 mm
